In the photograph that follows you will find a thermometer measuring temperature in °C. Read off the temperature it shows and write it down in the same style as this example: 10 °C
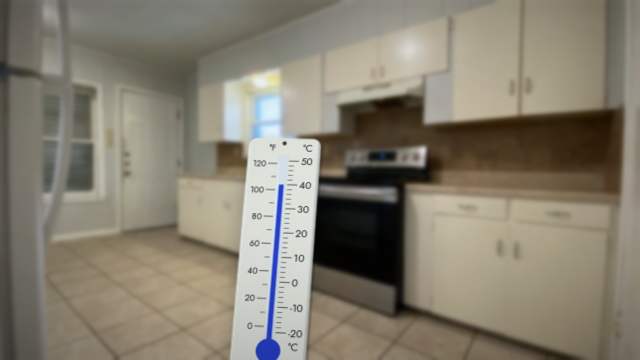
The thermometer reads 40 °C
